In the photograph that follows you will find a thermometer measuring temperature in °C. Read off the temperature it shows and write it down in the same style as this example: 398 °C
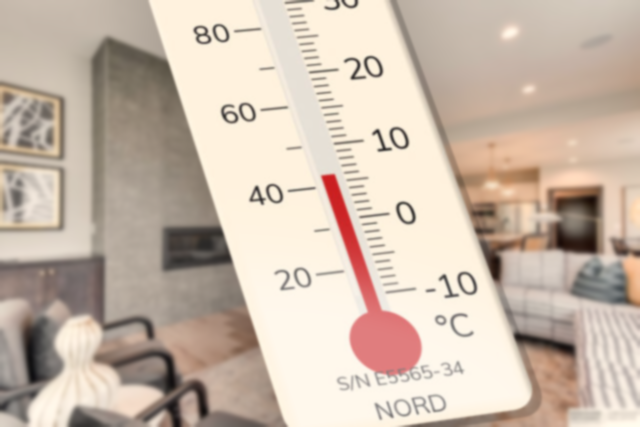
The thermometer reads 6 °C
